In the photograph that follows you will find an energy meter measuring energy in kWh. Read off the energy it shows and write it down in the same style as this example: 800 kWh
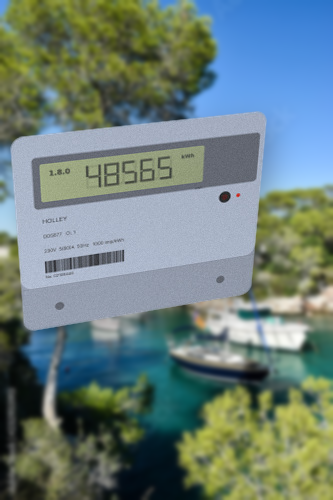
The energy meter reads 48565 kWh
